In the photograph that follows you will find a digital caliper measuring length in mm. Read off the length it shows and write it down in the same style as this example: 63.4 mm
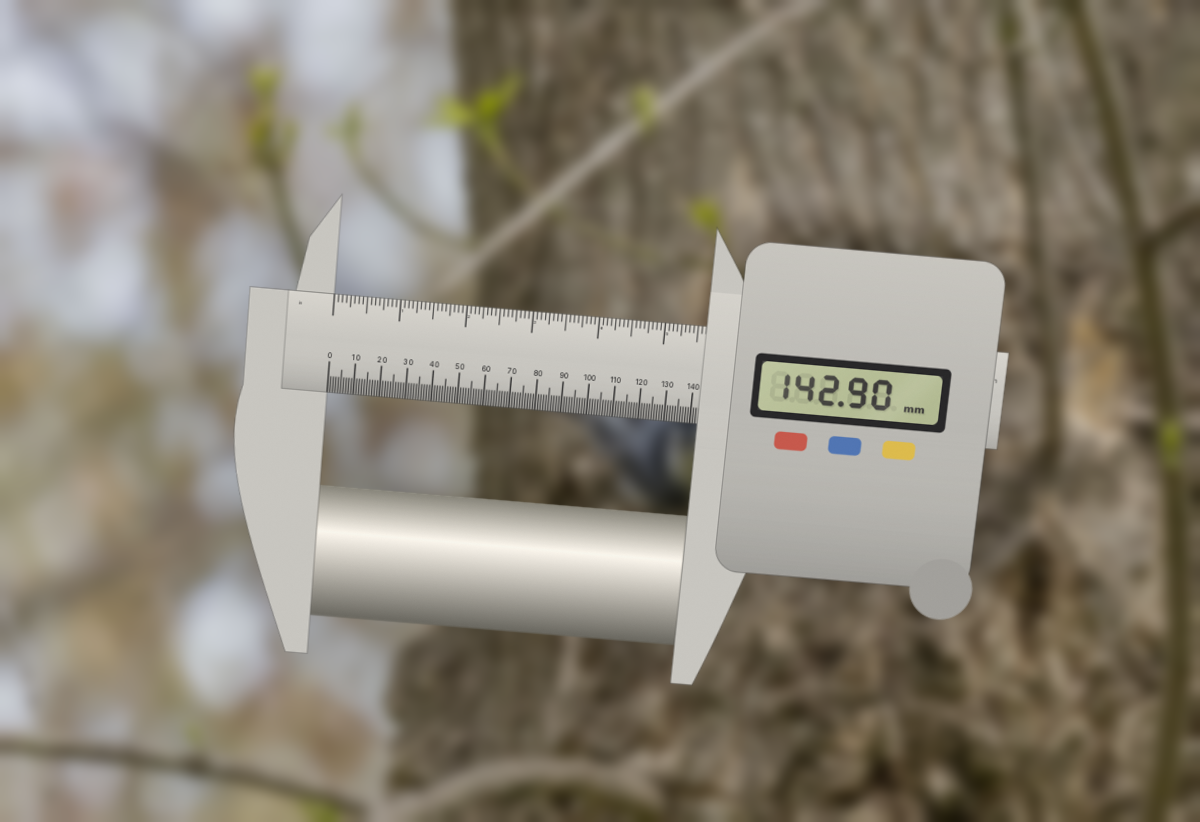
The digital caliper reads 142.90 mm
